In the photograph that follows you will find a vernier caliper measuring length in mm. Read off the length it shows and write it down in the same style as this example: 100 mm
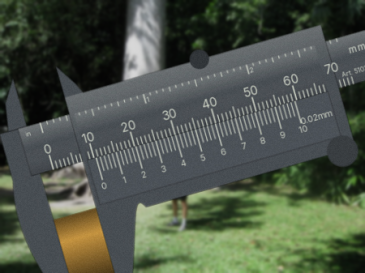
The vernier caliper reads 10.5 mm
